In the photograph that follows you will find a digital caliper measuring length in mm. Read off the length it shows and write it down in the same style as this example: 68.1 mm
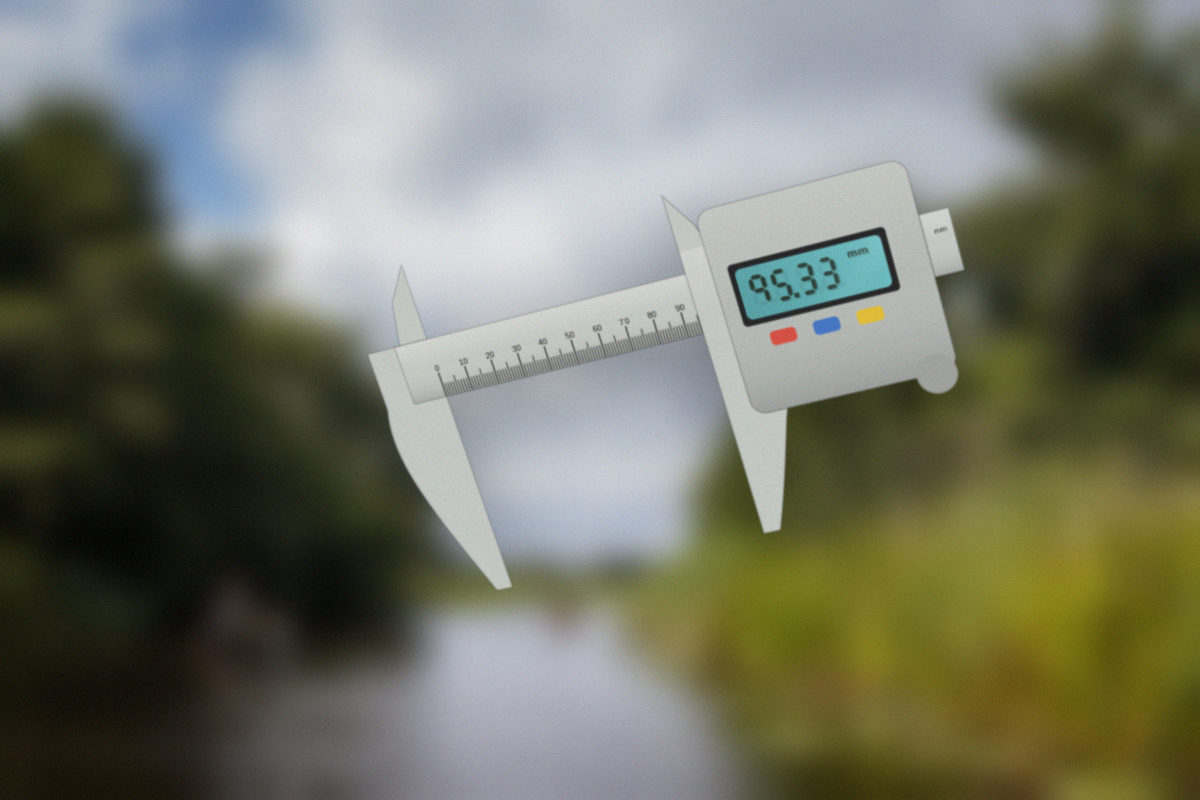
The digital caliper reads 95.33 mm
